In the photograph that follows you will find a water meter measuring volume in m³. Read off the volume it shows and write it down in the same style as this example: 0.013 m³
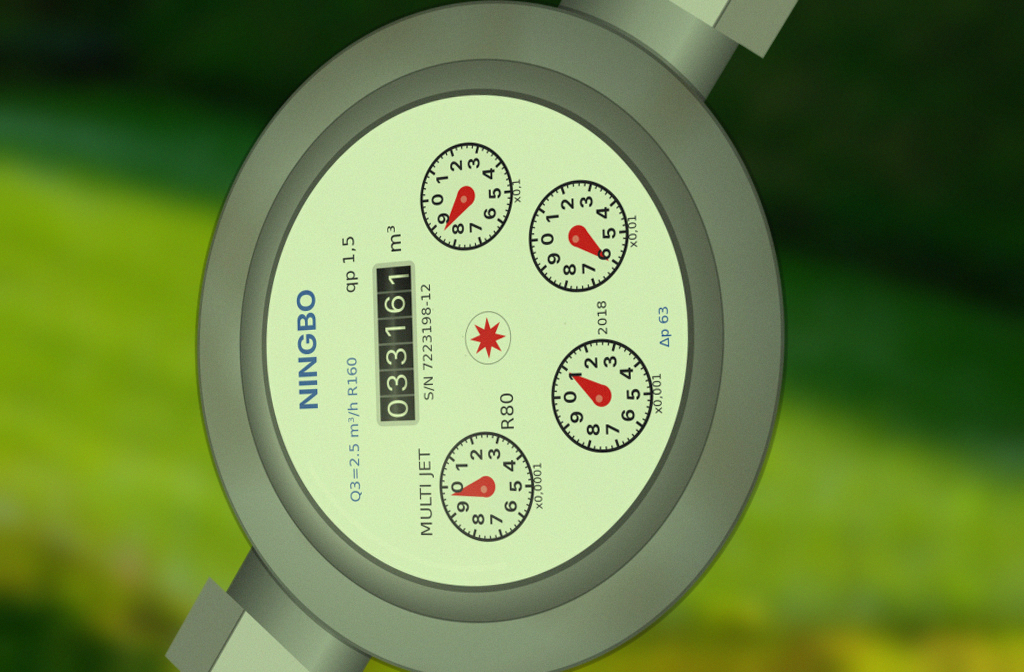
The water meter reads 33160.8609 m³
